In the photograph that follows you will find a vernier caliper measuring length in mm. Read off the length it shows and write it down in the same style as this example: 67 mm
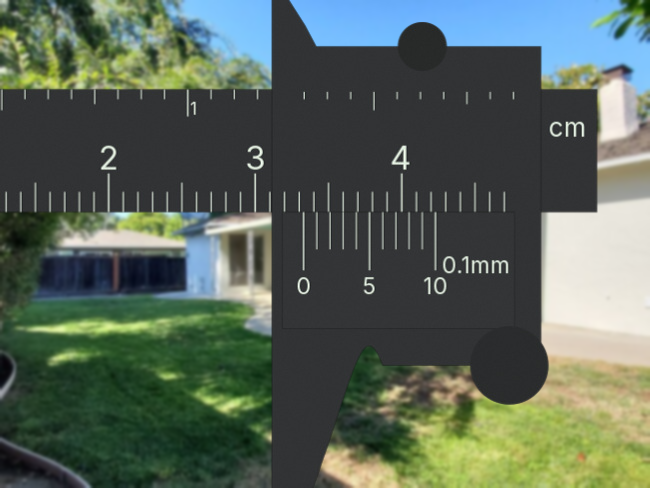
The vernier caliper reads 33.3 mm
